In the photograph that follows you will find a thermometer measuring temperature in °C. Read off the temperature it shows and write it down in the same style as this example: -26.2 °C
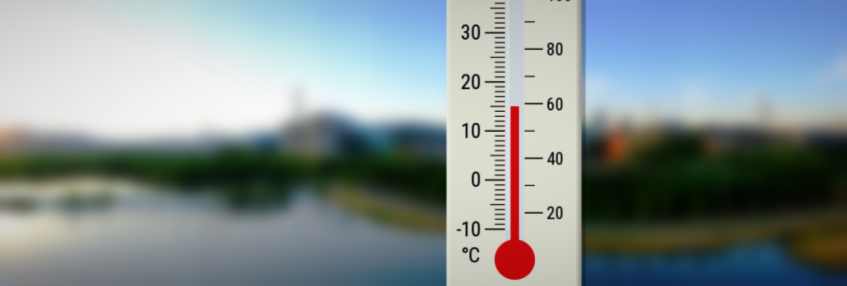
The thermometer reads 15 °C
